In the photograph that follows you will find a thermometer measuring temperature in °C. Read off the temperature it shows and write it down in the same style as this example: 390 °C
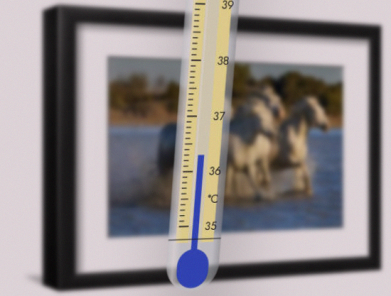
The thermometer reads 36.3 °C
